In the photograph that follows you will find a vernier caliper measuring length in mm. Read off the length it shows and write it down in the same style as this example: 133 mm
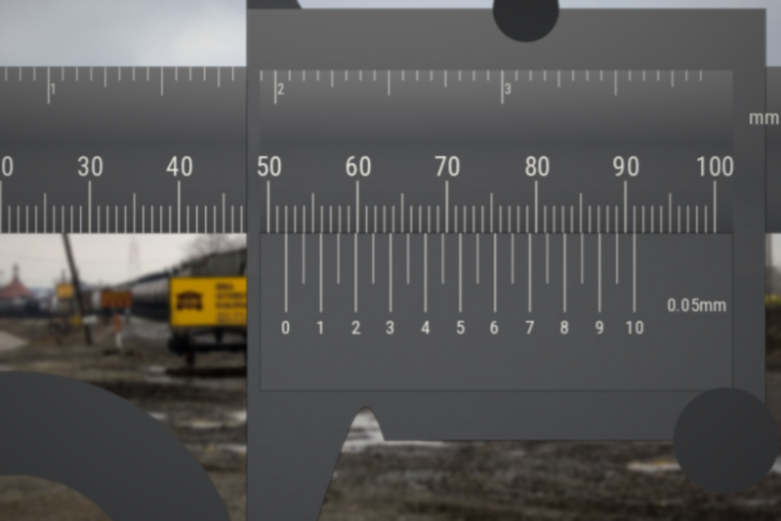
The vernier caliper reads 52.0 mm
